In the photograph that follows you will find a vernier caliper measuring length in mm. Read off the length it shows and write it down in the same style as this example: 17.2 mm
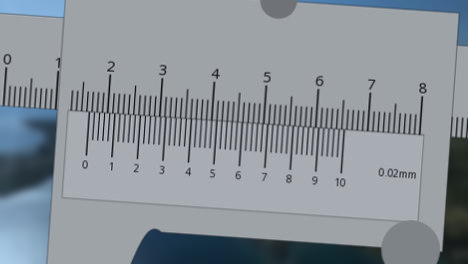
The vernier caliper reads 16.5 mm
